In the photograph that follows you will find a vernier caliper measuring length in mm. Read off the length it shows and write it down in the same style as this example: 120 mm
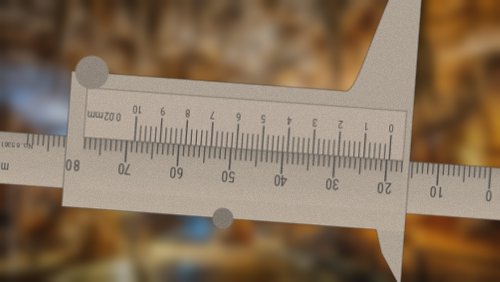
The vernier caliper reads 19.5 mm
